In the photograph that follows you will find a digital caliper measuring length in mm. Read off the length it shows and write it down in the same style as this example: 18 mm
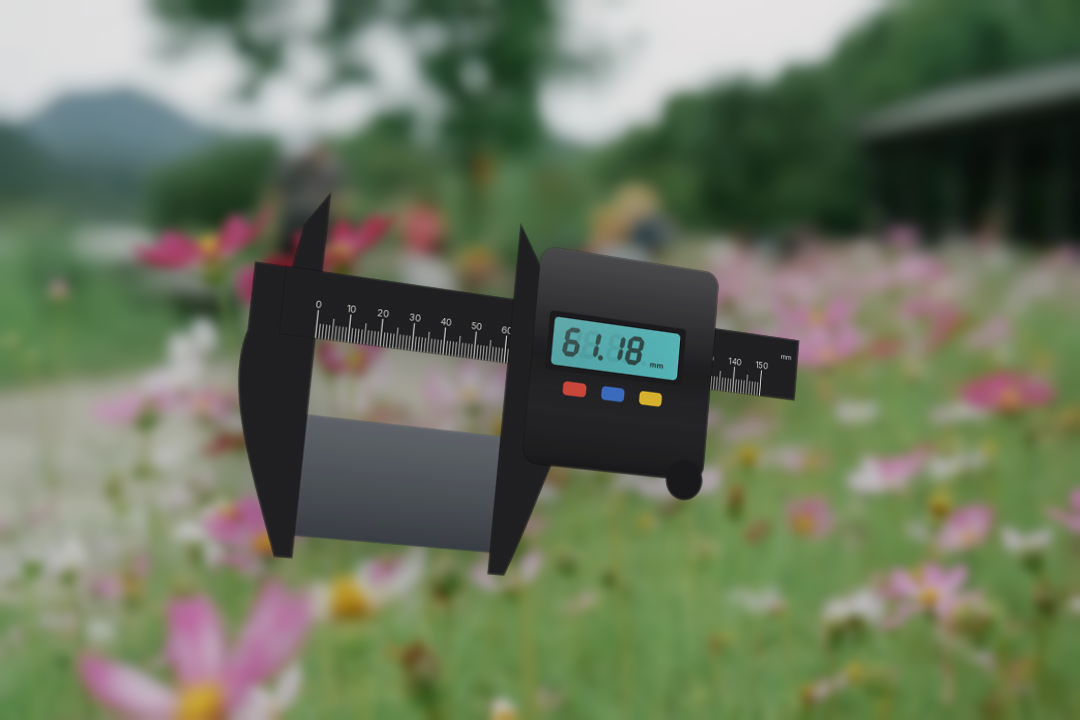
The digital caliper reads 61.18 mm
